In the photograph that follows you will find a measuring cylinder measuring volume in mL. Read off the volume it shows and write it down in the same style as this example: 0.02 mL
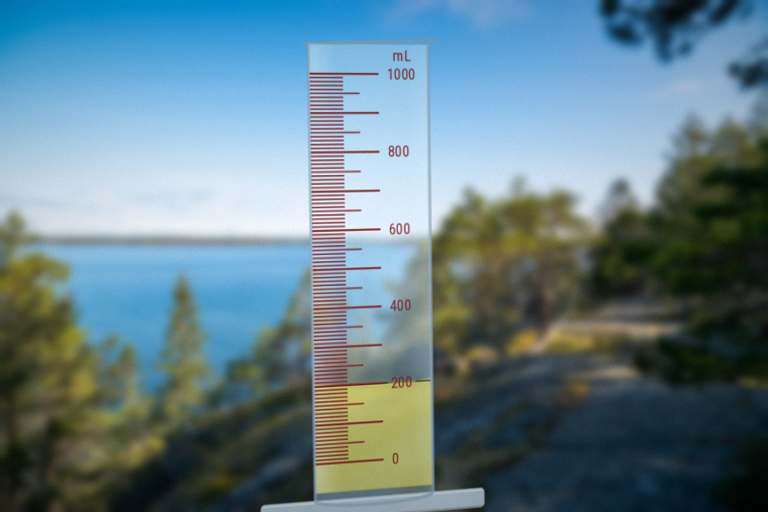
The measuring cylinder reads 200 mL
